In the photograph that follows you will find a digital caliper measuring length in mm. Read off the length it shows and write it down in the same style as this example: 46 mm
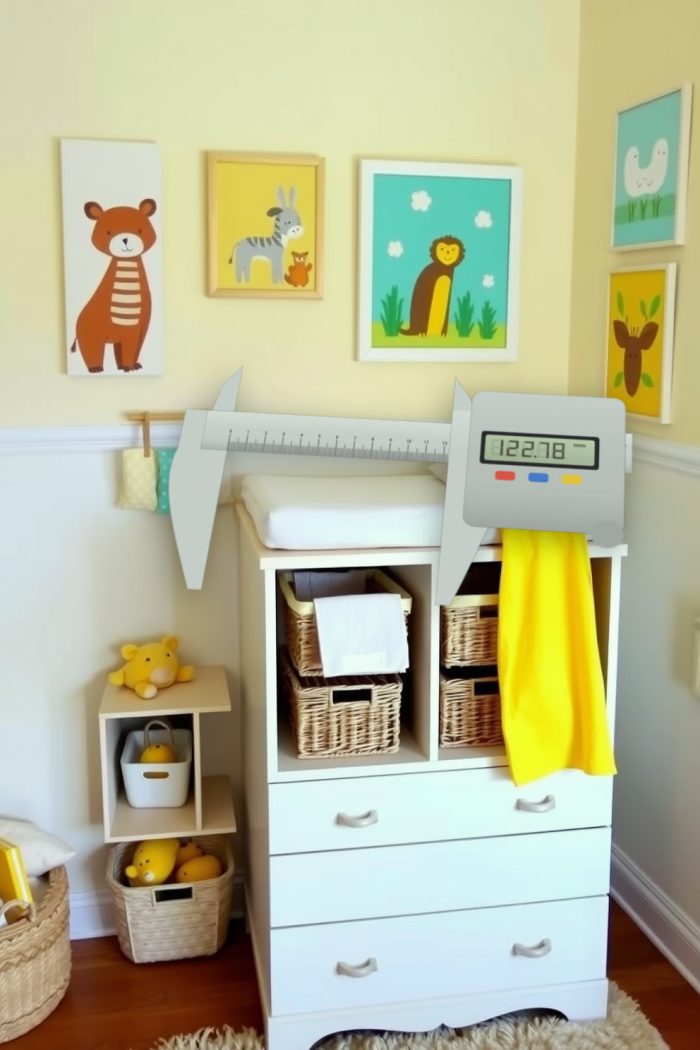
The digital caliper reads 122.78 mm
